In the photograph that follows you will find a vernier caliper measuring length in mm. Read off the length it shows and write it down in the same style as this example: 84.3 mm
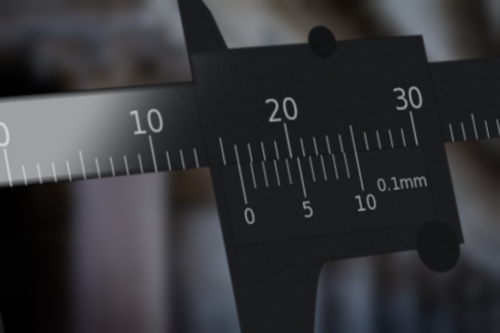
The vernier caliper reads 16.0 mm
